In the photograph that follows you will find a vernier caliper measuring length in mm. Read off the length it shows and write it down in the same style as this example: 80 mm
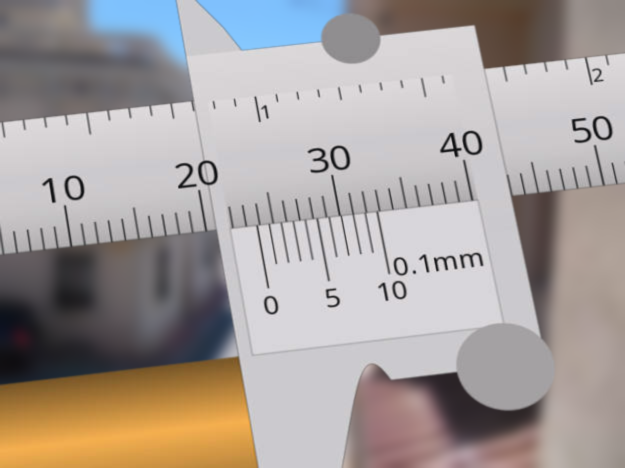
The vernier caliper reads 23.8 mm
